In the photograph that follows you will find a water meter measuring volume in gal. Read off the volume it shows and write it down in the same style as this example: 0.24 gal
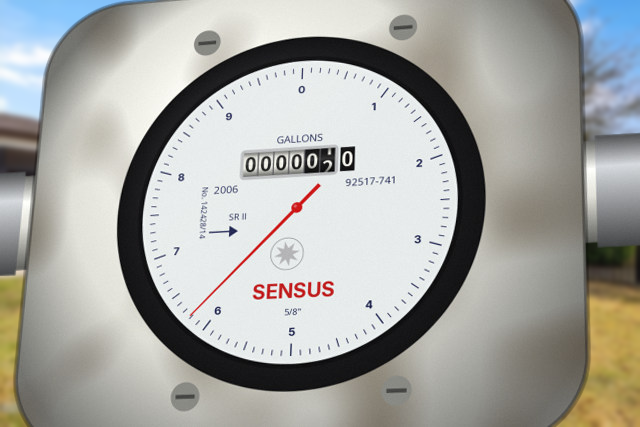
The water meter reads 16.2 gal
